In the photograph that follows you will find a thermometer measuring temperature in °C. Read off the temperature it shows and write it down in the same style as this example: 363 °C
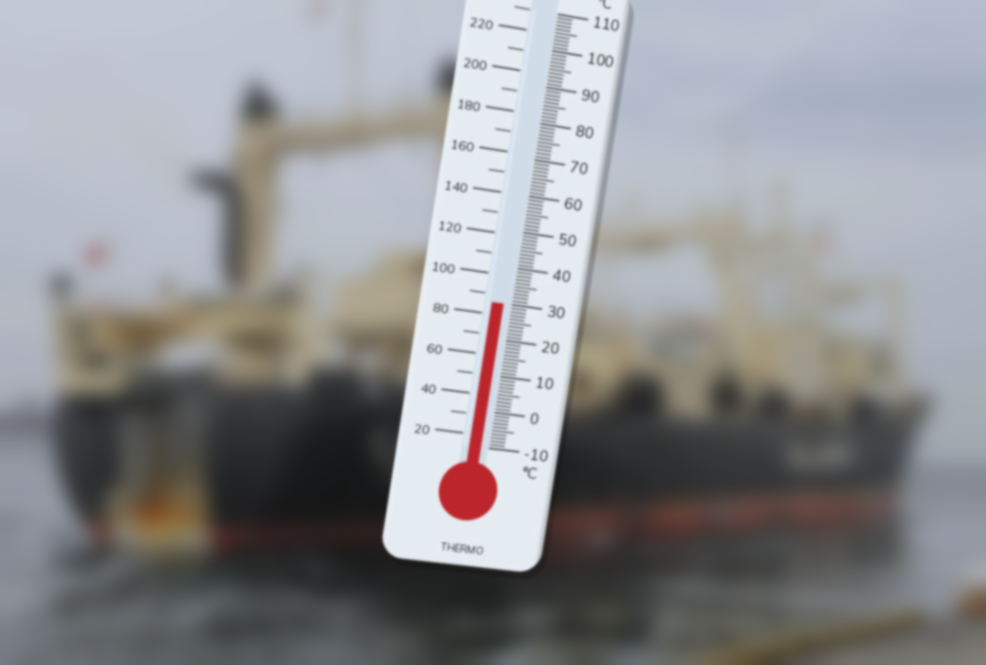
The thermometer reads 30 °C
